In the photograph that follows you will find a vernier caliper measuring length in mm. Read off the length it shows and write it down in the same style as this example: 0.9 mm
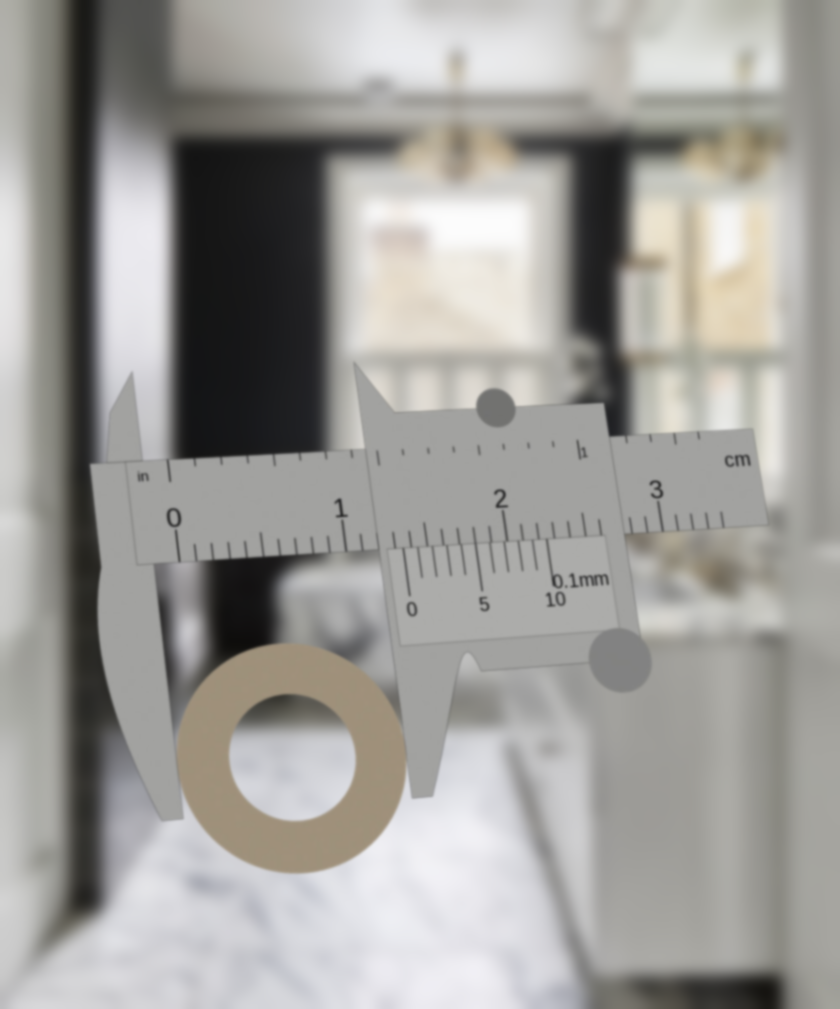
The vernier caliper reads 13.5 mm
